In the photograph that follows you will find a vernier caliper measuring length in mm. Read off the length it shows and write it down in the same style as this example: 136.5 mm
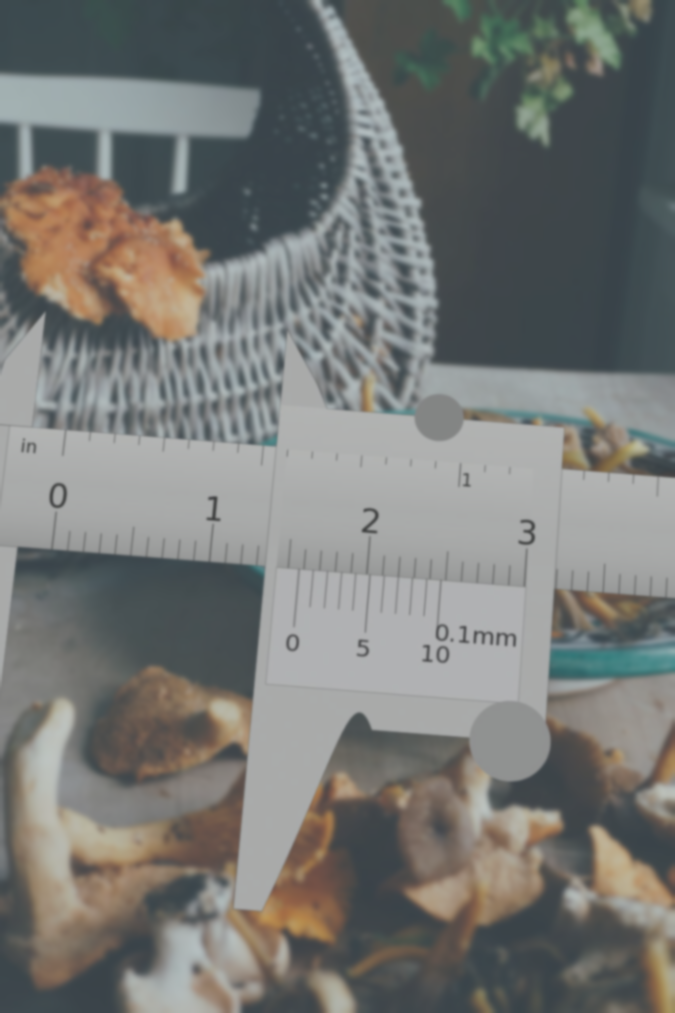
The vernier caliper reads 15.7 mm
